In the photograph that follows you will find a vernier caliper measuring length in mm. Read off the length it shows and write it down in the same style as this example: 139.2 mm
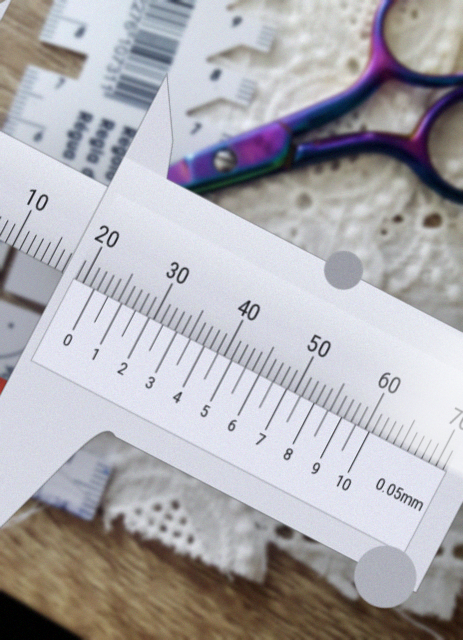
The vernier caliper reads 21.6 mm
